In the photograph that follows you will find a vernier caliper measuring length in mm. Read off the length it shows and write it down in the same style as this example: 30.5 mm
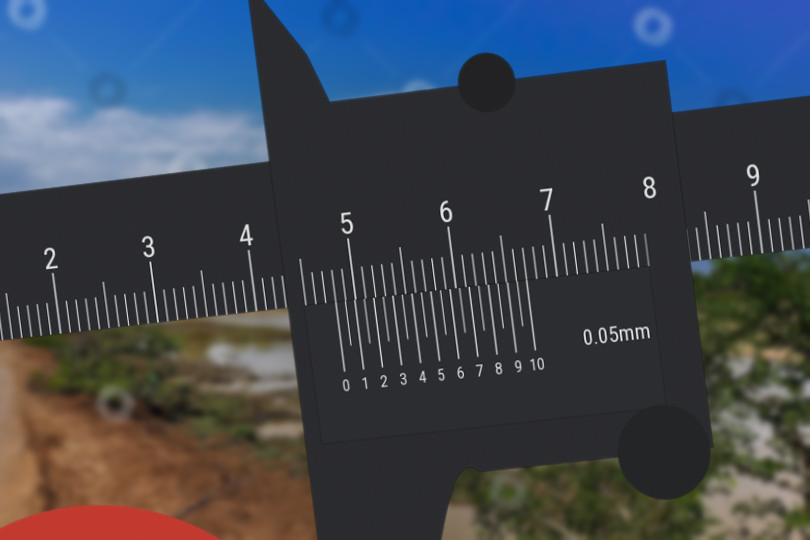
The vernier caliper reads 48.0 mm
